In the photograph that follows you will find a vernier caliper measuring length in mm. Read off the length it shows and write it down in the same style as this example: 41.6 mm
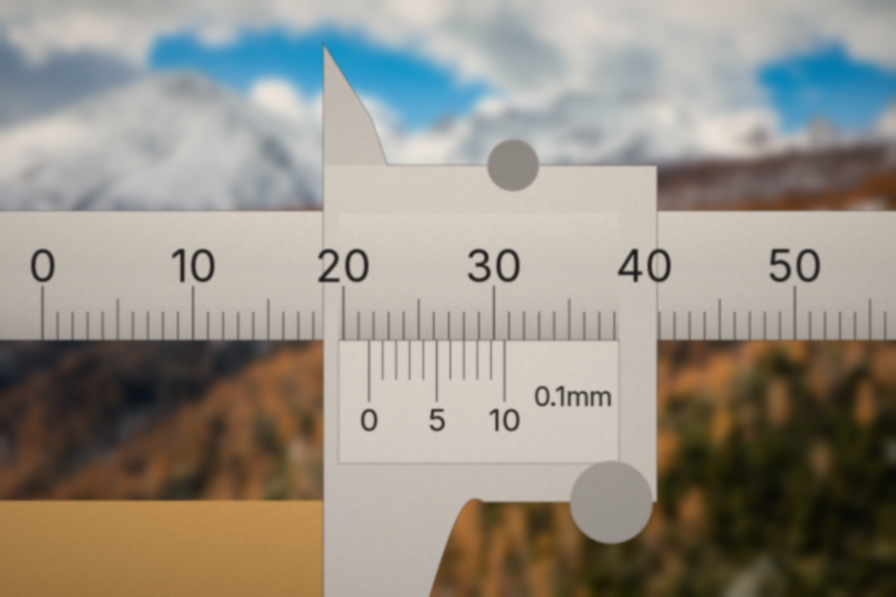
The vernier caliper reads 21.7 mm
